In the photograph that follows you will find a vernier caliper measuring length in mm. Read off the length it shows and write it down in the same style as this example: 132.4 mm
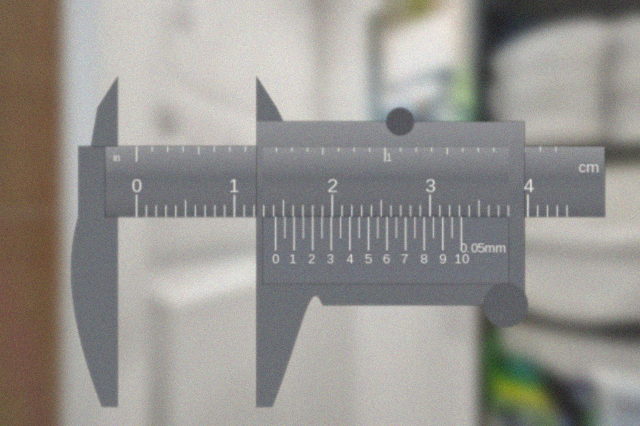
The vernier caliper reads 14.2 mm
